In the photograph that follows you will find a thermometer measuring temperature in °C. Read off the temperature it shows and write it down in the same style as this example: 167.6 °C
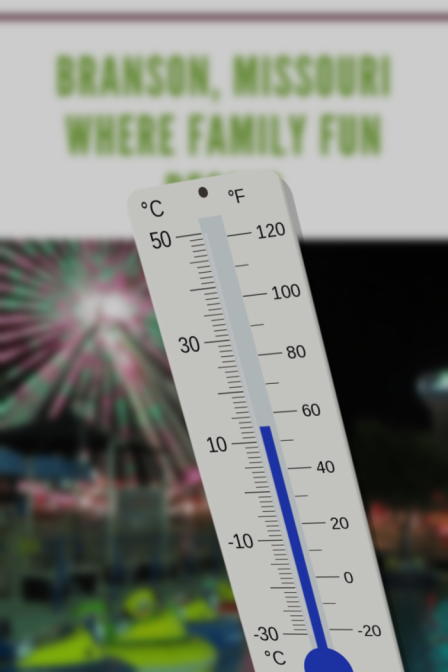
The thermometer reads 13 °C
